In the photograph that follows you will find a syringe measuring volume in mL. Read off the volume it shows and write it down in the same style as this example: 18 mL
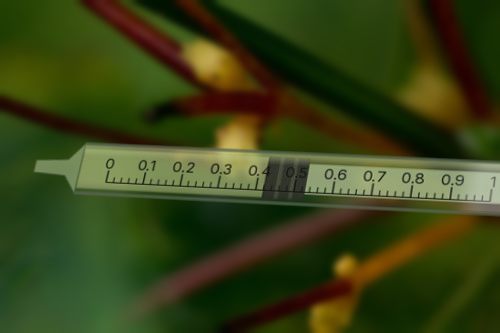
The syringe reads 0.42 mL
